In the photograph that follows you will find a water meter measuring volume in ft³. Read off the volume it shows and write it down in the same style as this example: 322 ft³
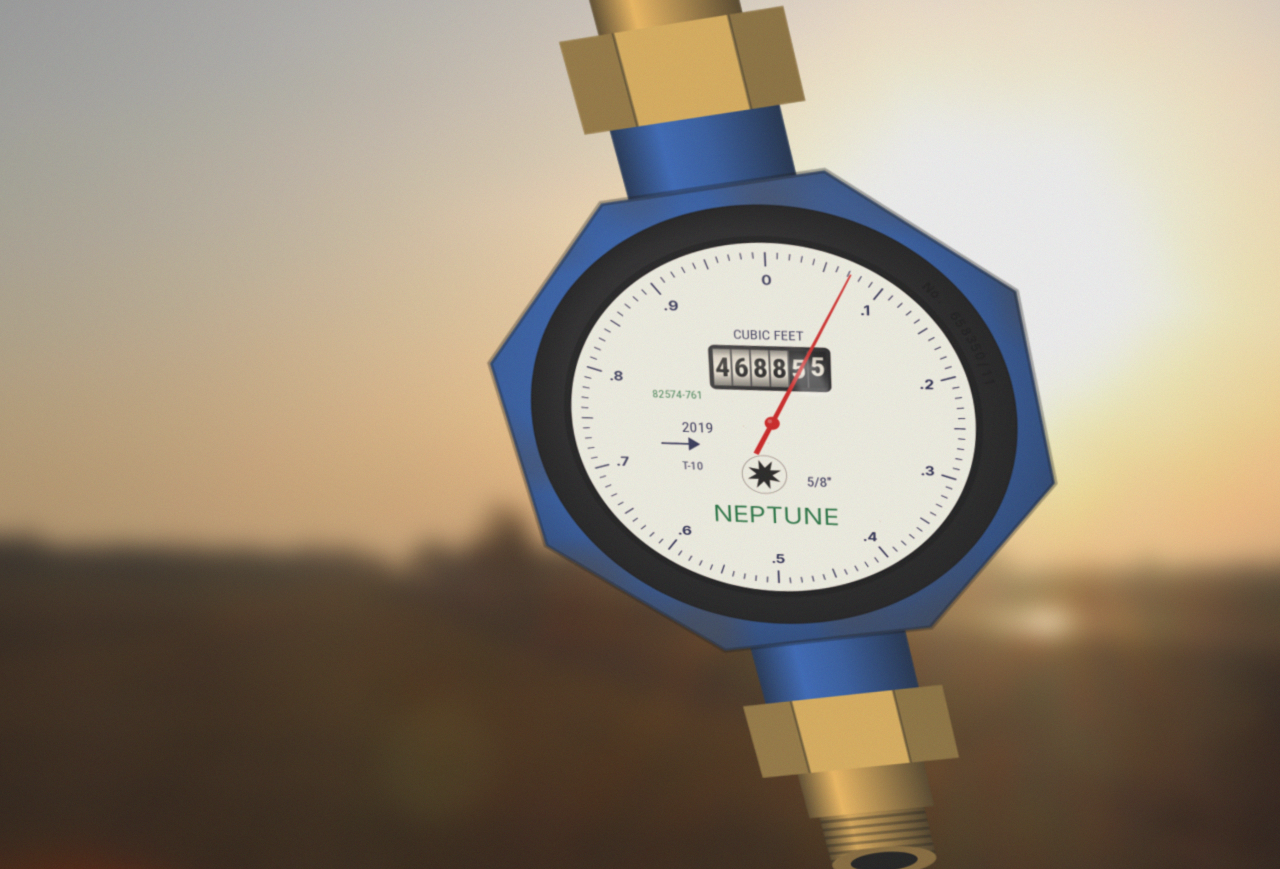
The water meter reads 468855.07 ft³
